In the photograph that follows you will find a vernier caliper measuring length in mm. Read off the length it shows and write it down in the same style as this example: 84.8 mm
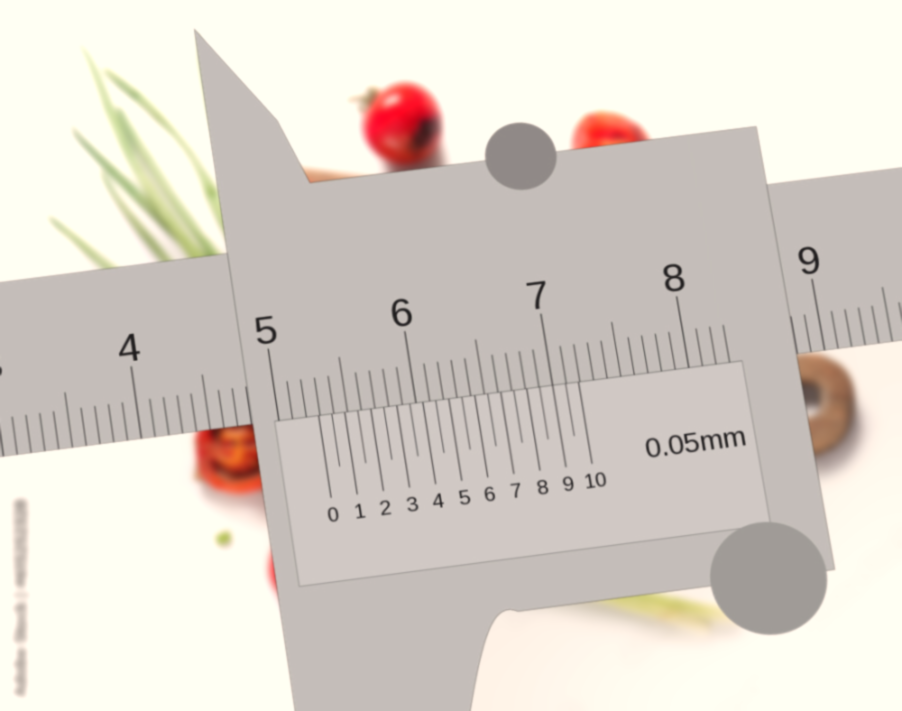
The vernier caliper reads 52.9 mm
